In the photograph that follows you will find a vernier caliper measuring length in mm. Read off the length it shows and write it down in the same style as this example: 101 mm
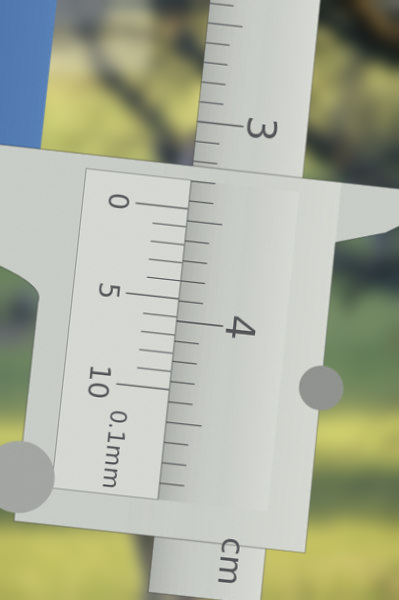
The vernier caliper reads 34.4 mm
